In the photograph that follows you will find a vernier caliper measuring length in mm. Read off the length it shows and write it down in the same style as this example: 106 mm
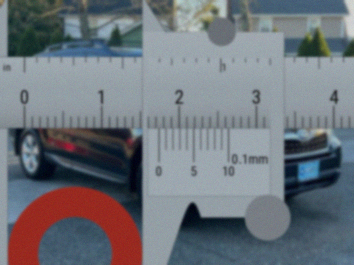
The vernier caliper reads 17.4 mm
